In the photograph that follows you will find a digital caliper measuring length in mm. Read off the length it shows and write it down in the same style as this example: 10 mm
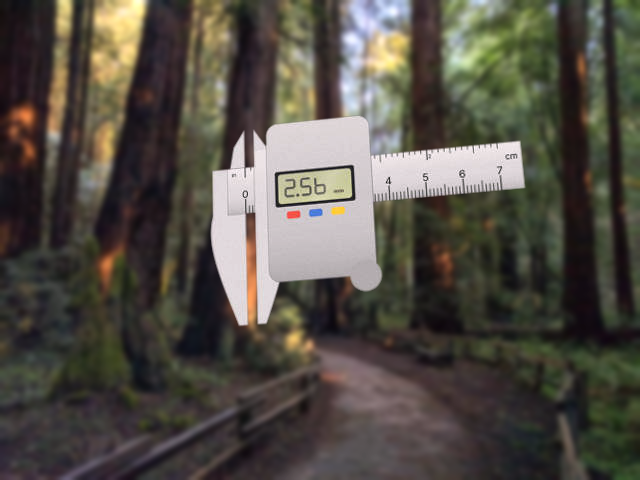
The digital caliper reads 2.56 mm
